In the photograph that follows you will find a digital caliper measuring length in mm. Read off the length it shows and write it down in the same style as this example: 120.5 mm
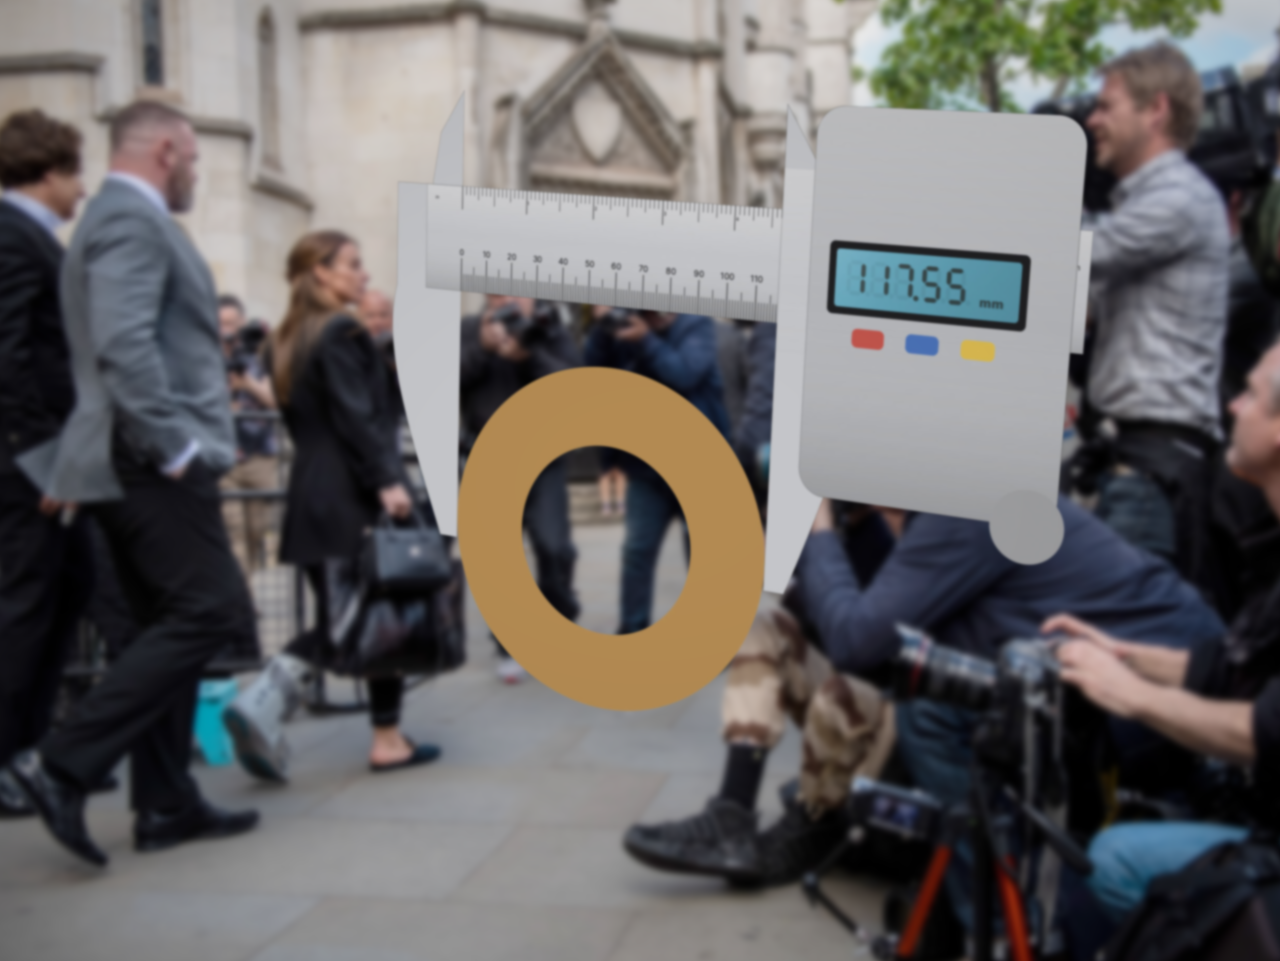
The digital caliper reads 117.55 mm
